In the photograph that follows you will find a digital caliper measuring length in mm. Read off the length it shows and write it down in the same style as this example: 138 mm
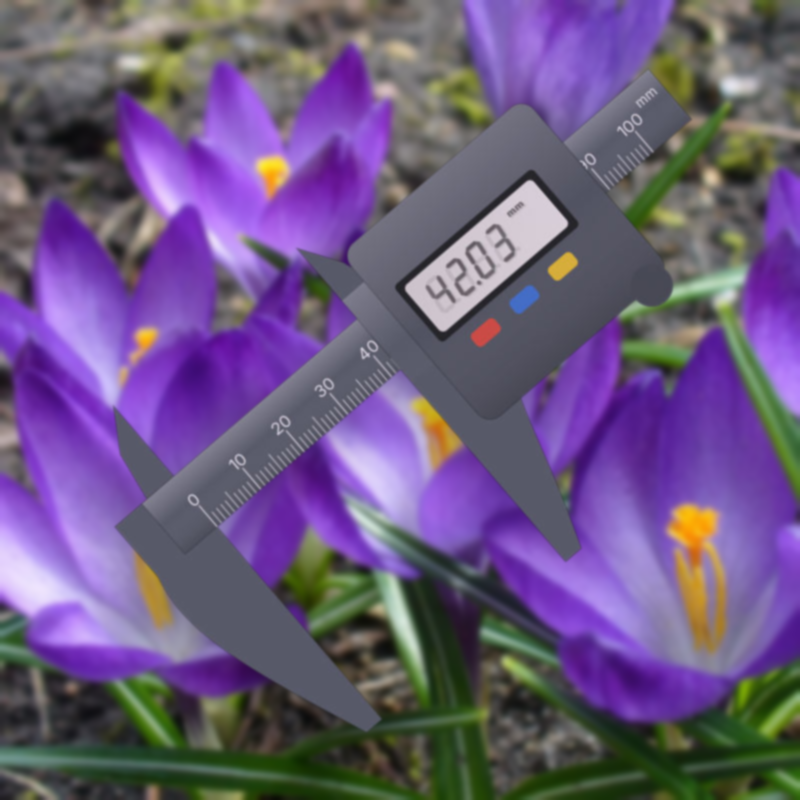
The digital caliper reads 42.03 mm
